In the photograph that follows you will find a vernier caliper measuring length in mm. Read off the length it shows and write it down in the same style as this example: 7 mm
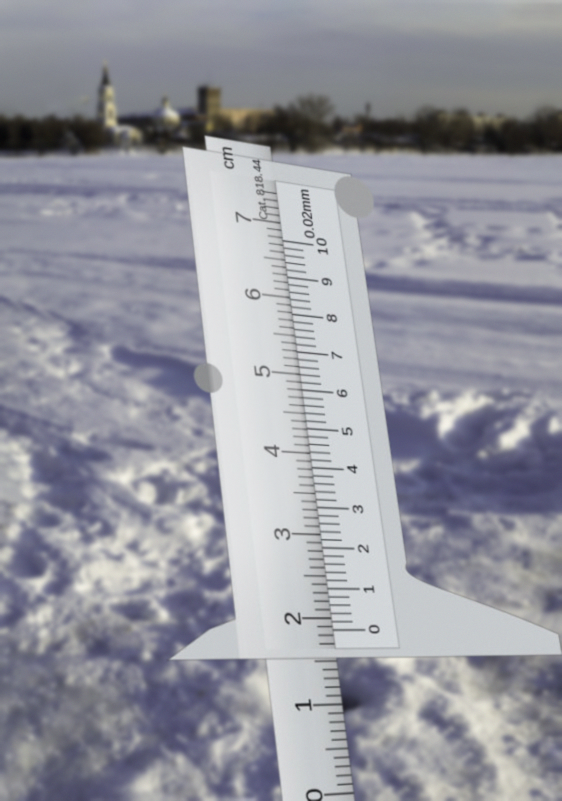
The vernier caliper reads 18.6 mm
